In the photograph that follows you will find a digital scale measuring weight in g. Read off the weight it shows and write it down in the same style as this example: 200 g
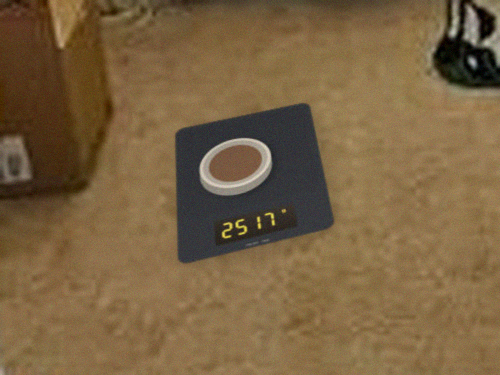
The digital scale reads 2517 g
